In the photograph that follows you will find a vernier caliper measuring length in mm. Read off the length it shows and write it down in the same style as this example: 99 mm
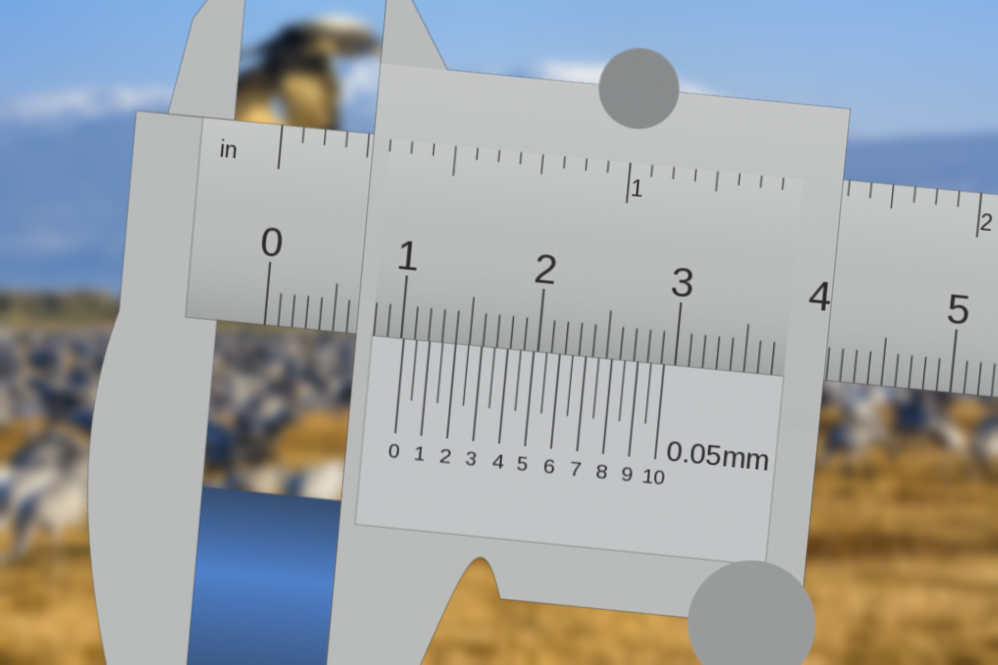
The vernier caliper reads 10.2 mm
